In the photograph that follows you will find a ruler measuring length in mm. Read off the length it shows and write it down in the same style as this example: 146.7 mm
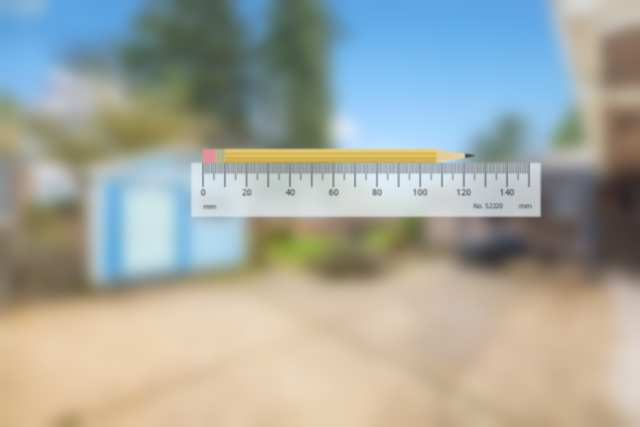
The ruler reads 125 mm
